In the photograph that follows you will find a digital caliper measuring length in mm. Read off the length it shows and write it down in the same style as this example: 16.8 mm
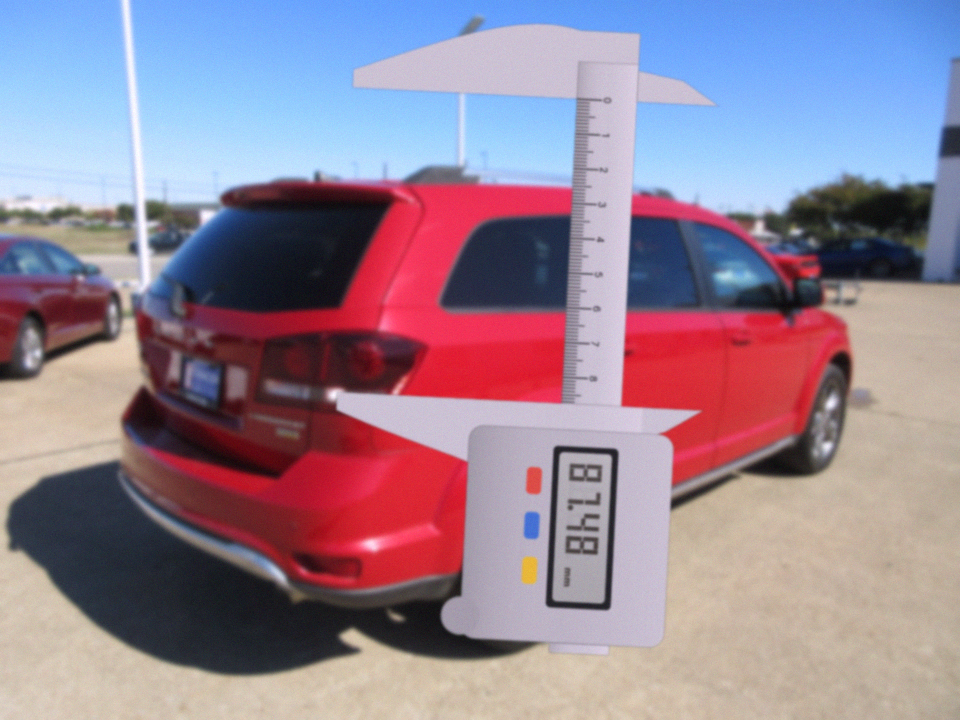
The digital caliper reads 87.48 mm
